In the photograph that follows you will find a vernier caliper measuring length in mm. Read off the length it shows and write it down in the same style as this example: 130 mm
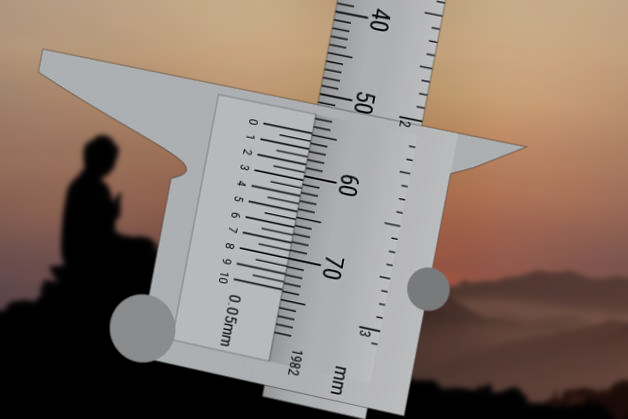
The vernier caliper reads 54.8 mm
